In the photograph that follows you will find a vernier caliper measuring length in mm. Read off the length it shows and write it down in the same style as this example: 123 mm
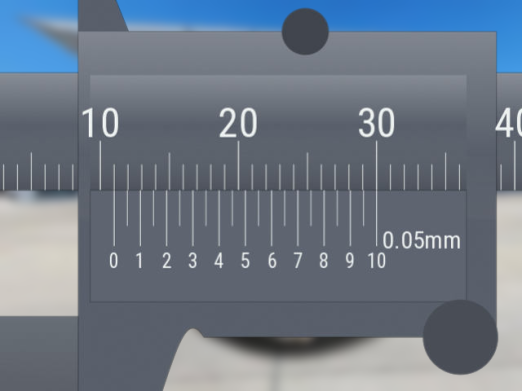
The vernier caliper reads 11.0 mm
